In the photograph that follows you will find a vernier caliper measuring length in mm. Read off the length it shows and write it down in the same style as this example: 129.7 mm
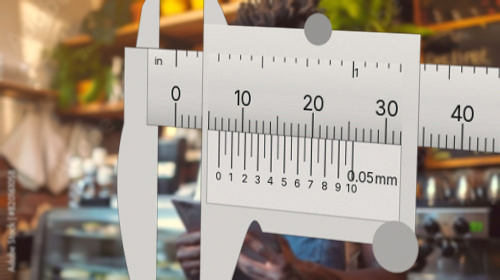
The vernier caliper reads 6.6 mm
